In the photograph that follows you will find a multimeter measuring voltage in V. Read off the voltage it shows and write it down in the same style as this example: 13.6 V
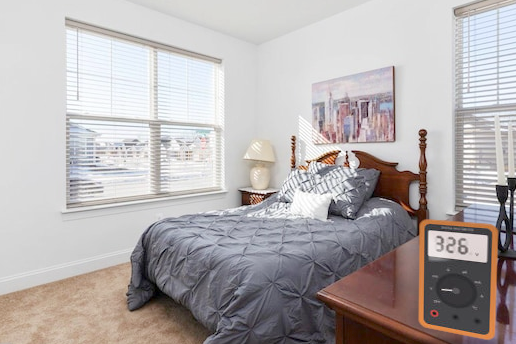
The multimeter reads 326 V
